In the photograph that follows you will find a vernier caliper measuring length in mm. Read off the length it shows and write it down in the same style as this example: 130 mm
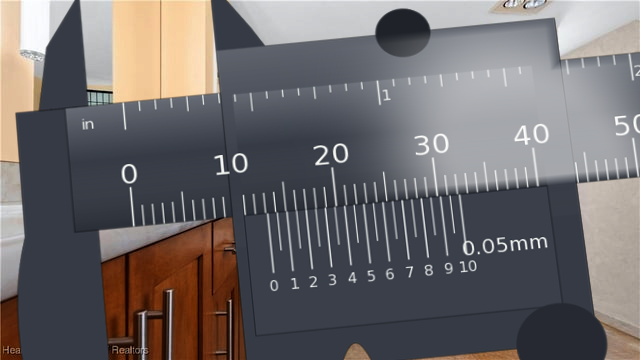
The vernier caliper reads 13.2 mm
